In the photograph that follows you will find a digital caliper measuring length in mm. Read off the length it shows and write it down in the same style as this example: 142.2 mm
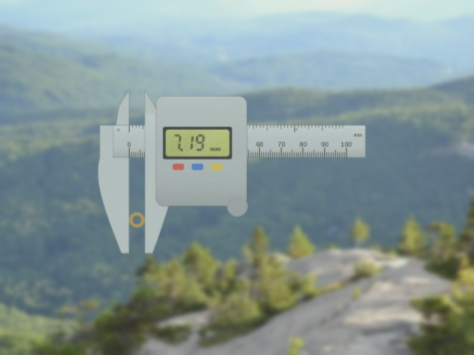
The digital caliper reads 7.19 mm
